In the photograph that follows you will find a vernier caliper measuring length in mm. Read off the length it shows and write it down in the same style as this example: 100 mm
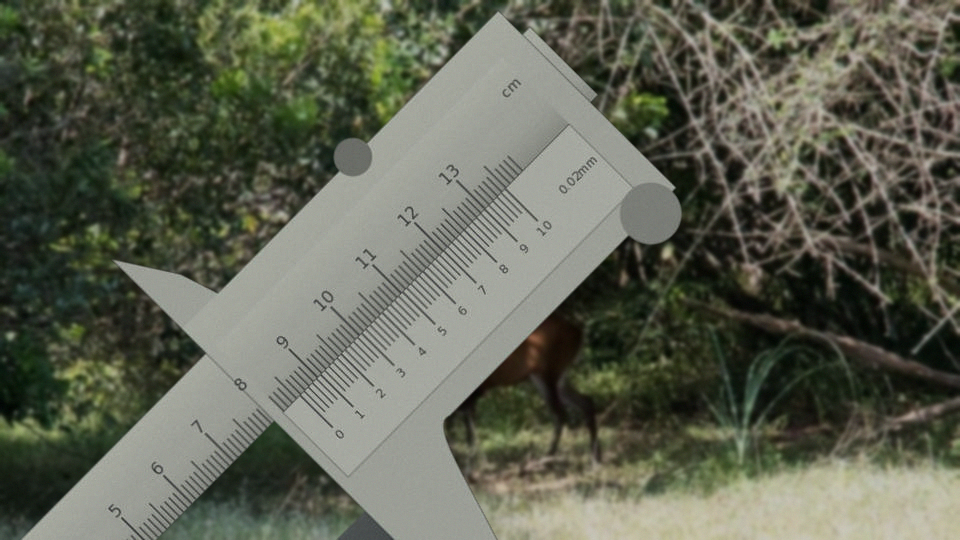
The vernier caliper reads 85.8 mm
